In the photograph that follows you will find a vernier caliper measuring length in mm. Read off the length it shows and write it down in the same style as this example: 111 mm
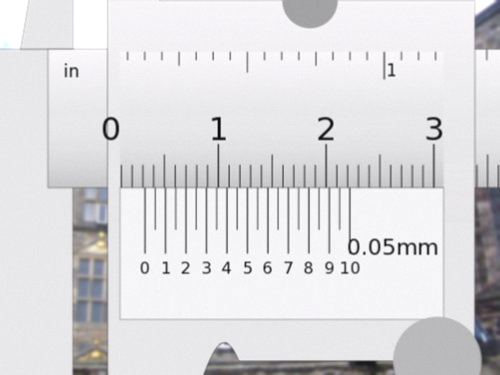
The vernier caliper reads 3.2 mm
